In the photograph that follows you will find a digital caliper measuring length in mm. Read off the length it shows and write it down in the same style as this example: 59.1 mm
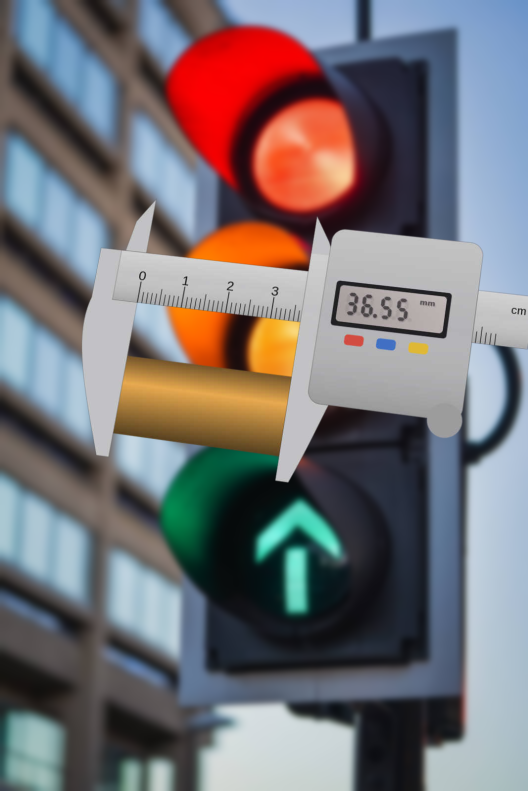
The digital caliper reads 36.55 mm
